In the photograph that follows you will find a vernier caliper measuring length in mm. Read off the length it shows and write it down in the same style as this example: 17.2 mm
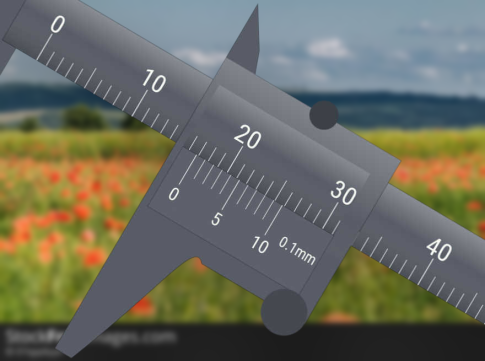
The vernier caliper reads 16.8 mm
